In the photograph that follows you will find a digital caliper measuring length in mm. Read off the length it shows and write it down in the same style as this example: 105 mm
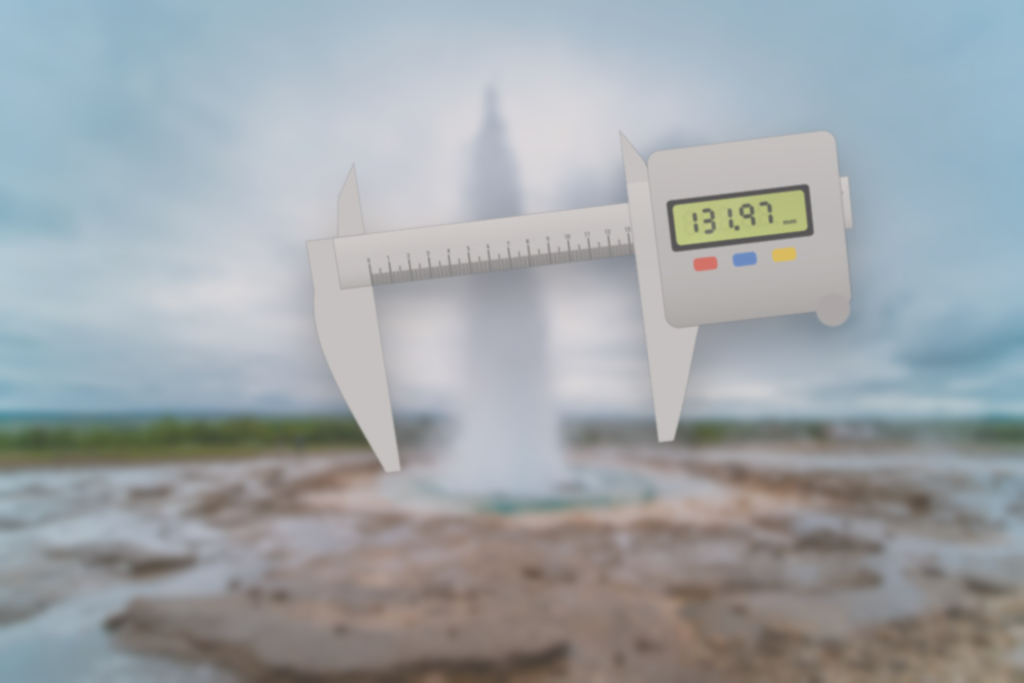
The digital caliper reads 131.97 mm
